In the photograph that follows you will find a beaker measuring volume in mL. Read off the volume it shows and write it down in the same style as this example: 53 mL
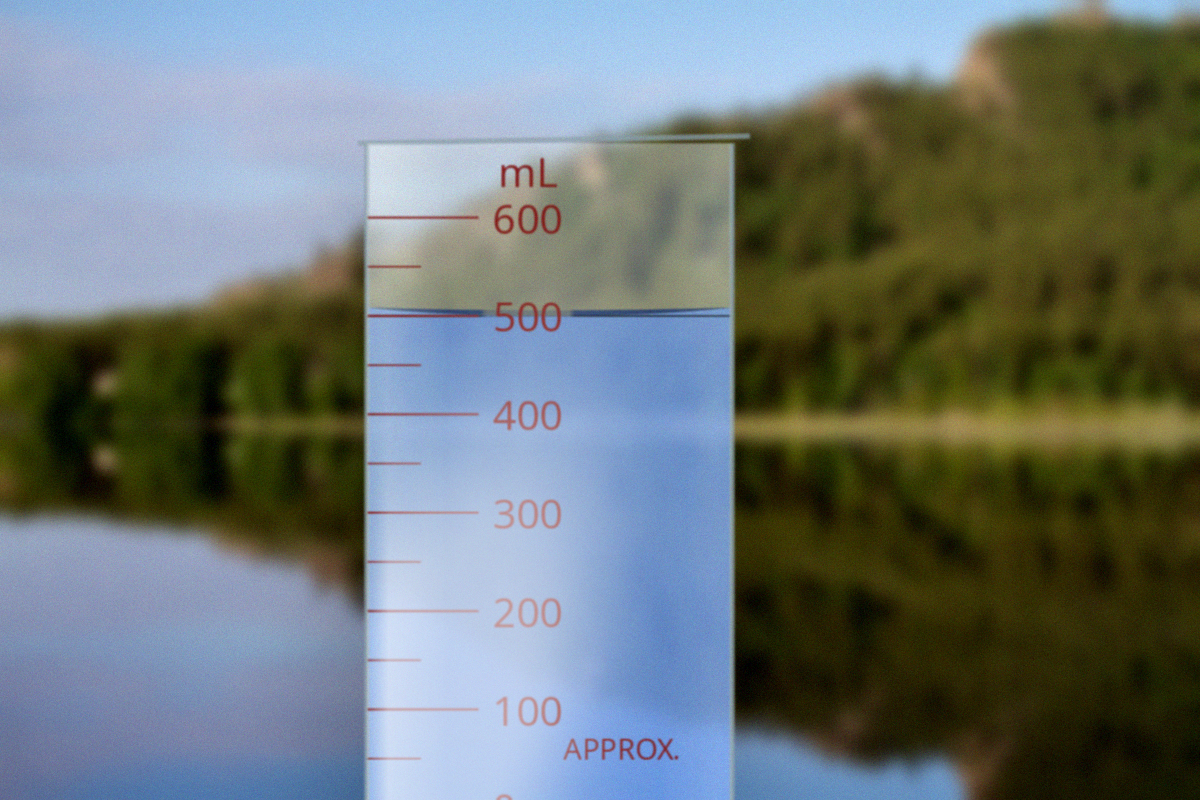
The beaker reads 500 mL
